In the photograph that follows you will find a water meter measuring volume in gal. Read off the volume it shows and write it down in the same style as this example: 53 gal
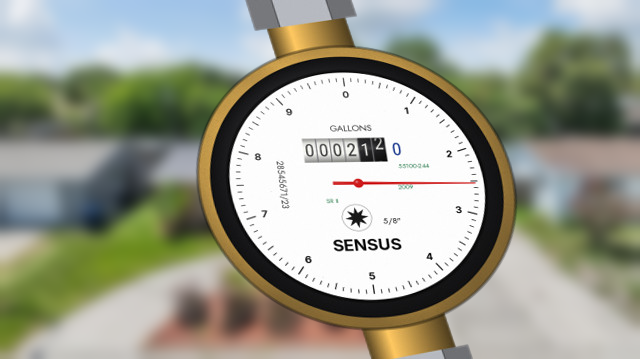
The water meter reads 2122.5 gal
